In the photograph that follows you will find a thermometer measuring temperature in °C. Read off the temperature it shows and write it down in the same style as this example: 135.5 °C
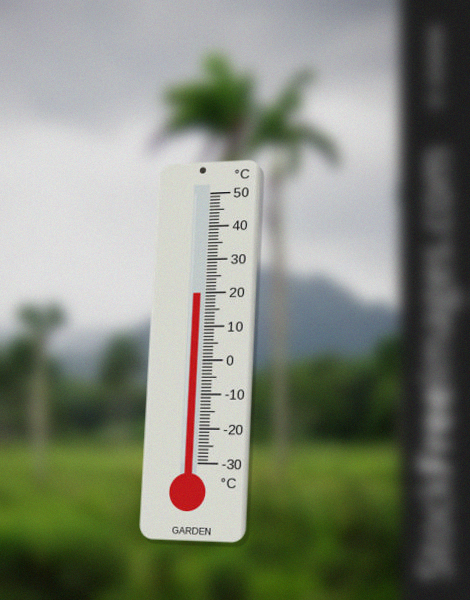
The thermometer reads 20 °C
